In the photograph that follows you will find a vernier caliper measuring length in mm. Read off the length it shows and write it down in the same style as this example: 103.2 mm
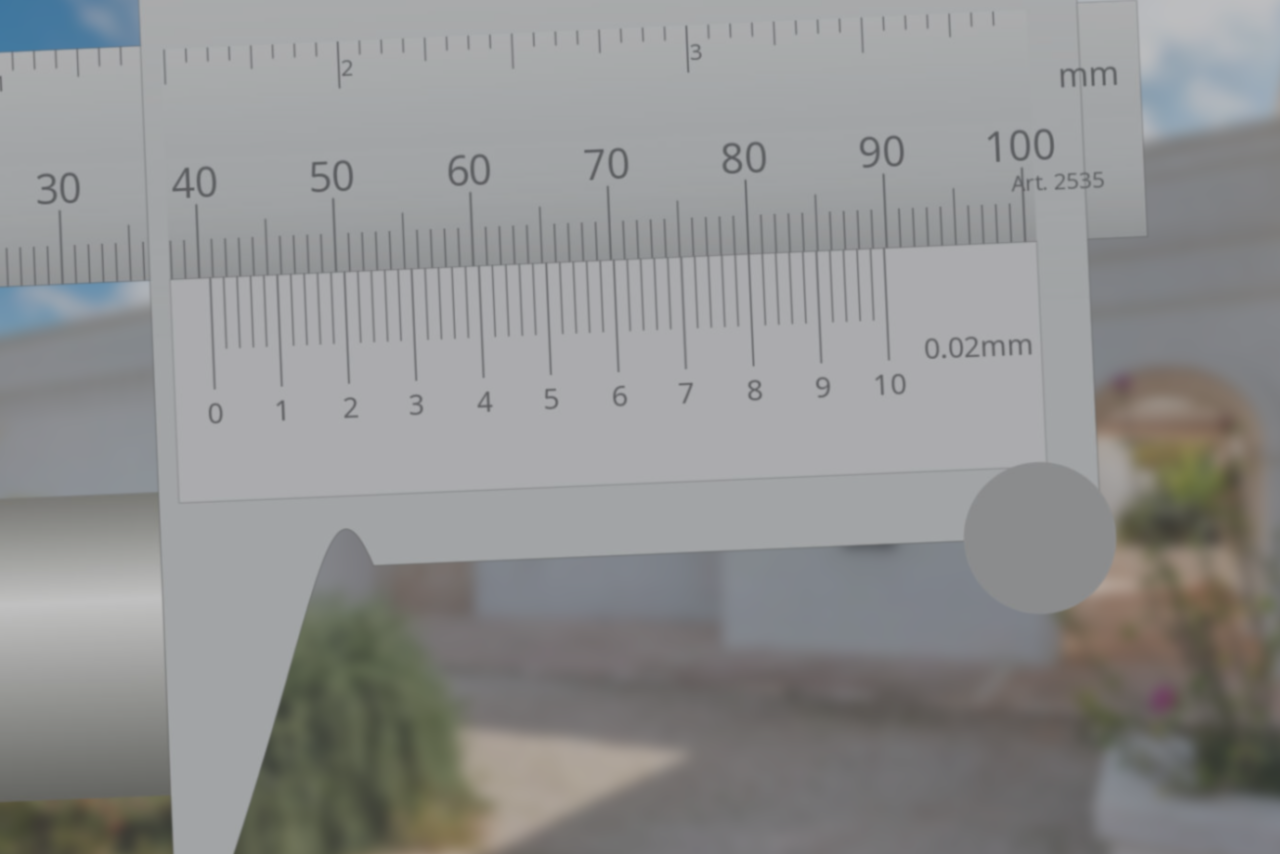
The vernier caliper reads 40.8 mm
